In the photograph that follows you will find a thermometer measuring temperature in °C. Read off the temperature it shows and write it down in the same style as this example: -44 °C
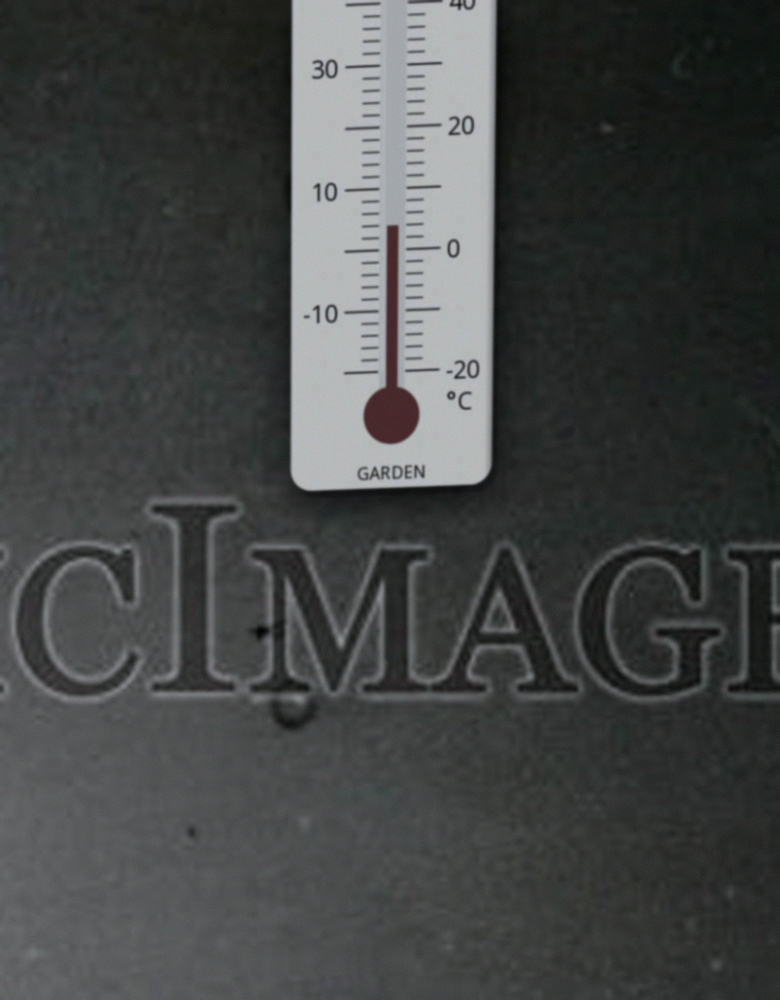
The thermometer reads 4 °C
